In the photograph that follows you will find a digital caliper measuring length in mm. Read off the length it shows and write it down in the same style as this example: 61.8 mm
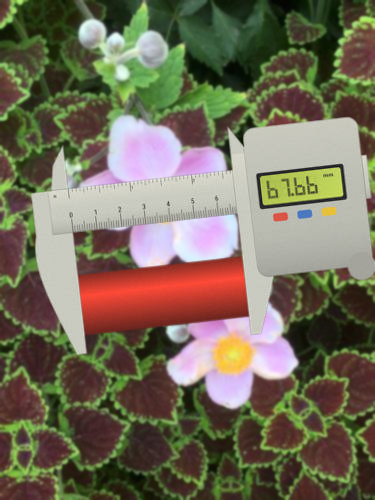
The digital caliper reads 67.66 mm
